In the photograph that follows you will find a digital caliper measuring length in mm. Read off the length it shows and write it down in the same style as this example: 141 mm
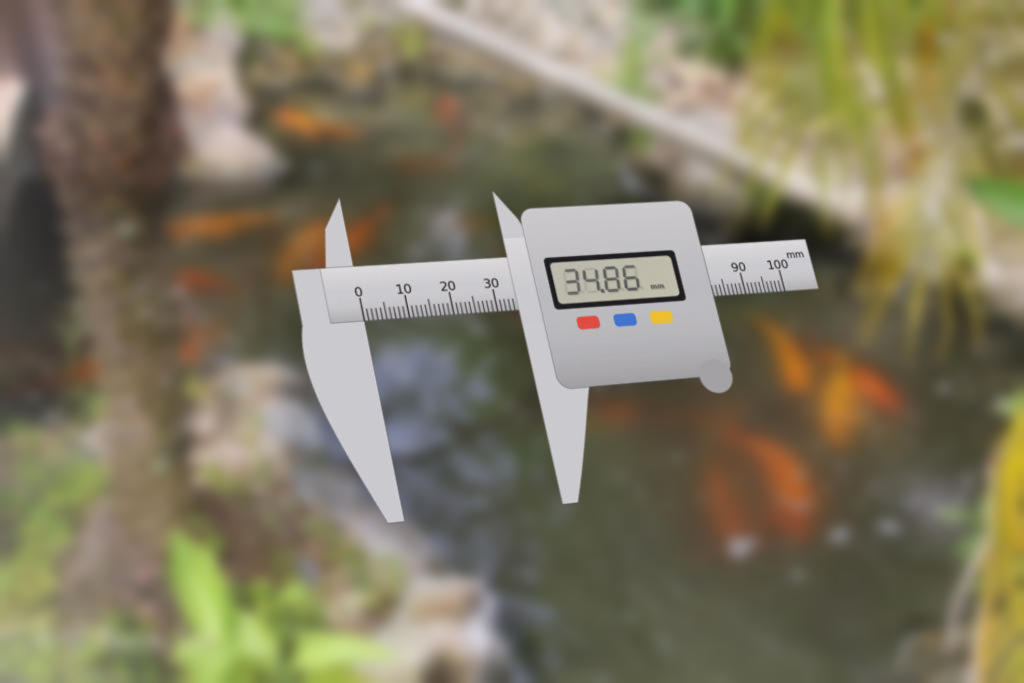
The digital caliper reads 34.86 mm
